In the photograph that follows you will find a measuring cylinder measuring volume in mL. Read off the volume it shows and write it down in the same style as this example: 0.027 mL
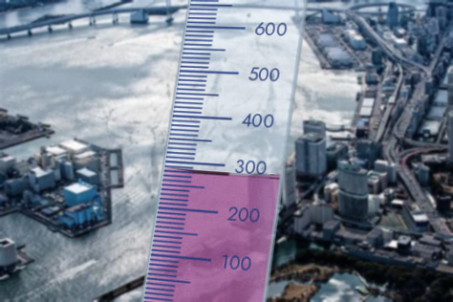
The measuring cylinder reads 280 mL
